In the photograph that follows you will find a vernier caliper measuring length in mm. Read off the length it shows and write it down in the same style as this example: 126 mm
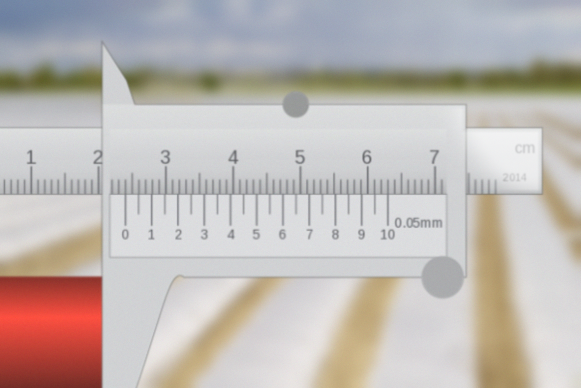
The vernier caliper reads 24.0 mm
